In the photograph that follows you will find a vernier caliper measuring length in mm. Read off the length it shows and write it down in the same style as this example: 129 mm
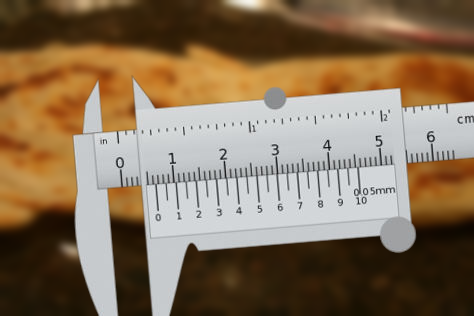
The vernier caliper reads 6.5 mm
